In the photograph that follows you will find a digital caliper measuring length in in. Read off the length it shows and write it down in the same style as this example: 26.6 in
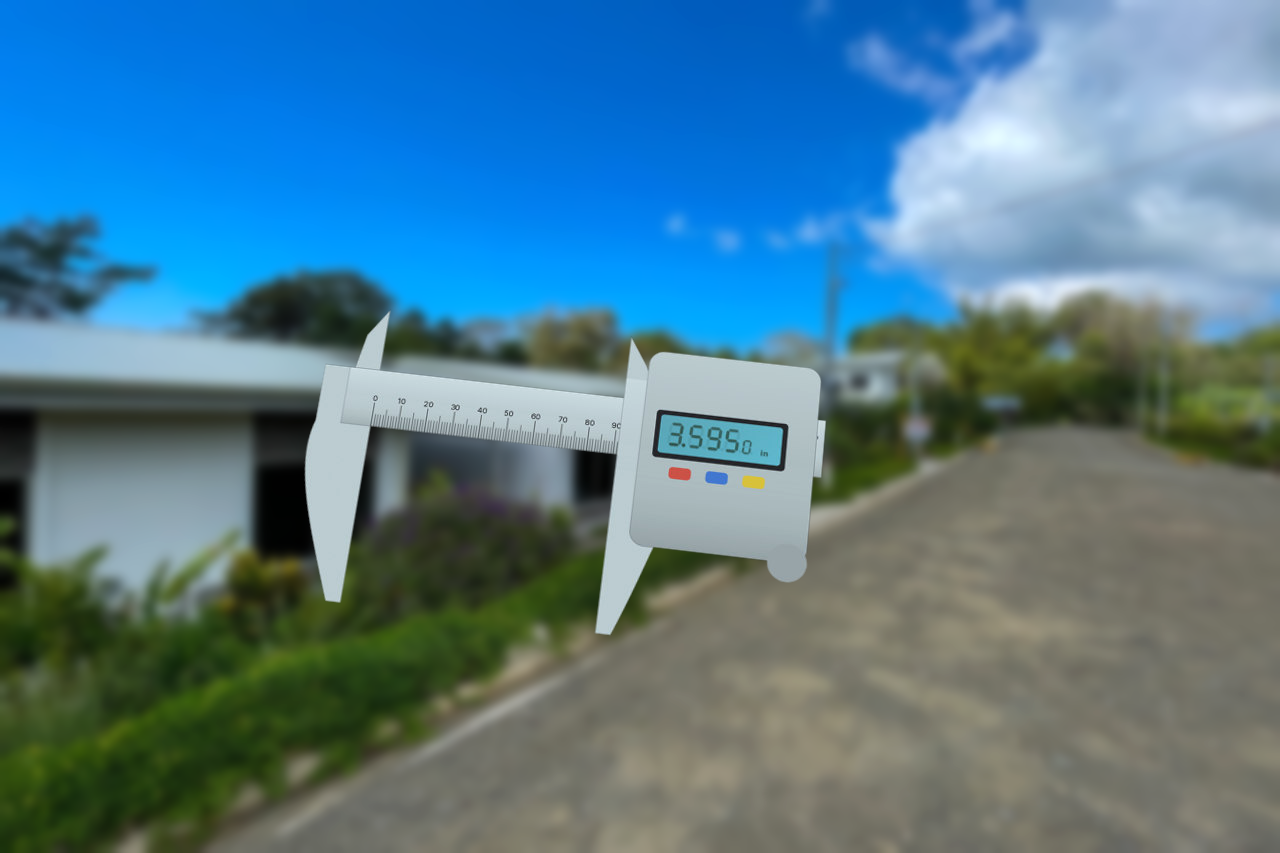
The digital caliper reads 3.5950 in
